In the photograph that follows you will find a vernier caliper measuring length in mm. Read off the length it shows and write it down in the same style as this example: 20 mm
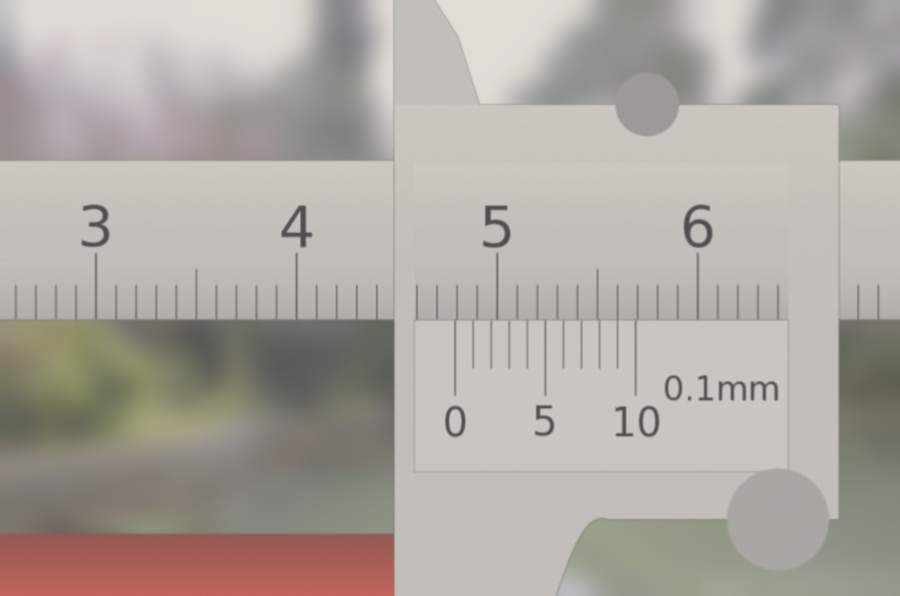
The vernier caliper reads 47.9 mm
